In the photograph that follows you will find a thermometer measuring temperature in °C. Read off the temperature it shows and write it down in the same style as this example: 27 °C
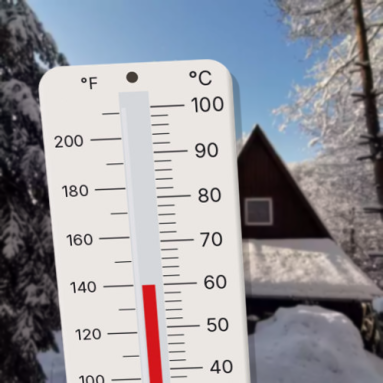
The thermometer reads 60 °C
